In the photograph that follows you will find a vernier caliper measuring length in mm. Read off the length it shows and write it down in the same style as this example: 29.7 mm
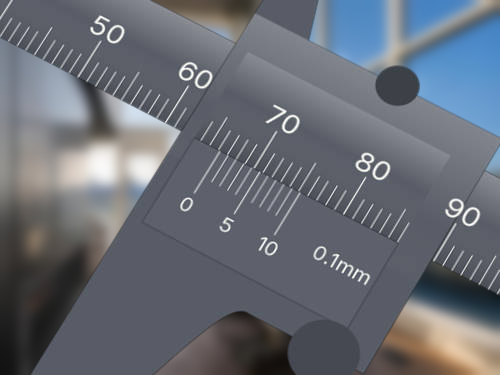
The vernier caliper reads 66.2 mm
